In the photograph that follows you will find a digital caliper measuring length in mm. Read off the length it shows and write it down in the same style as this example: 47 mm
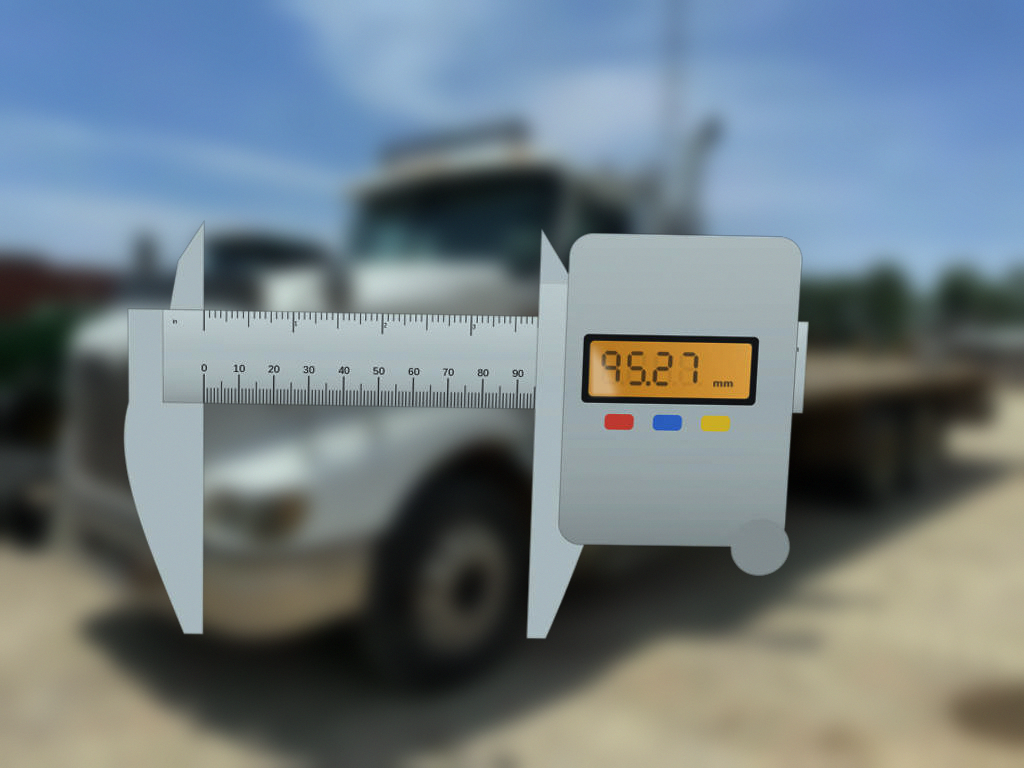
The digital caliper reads 95.27 mm
